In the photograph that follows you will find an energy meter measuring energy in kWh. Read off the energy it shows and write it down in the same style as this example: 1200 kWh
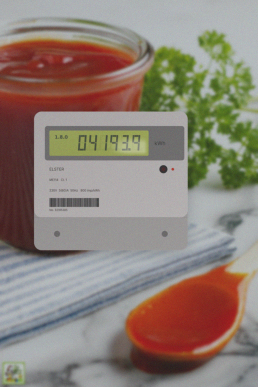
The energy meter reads 4193.9 kWh
